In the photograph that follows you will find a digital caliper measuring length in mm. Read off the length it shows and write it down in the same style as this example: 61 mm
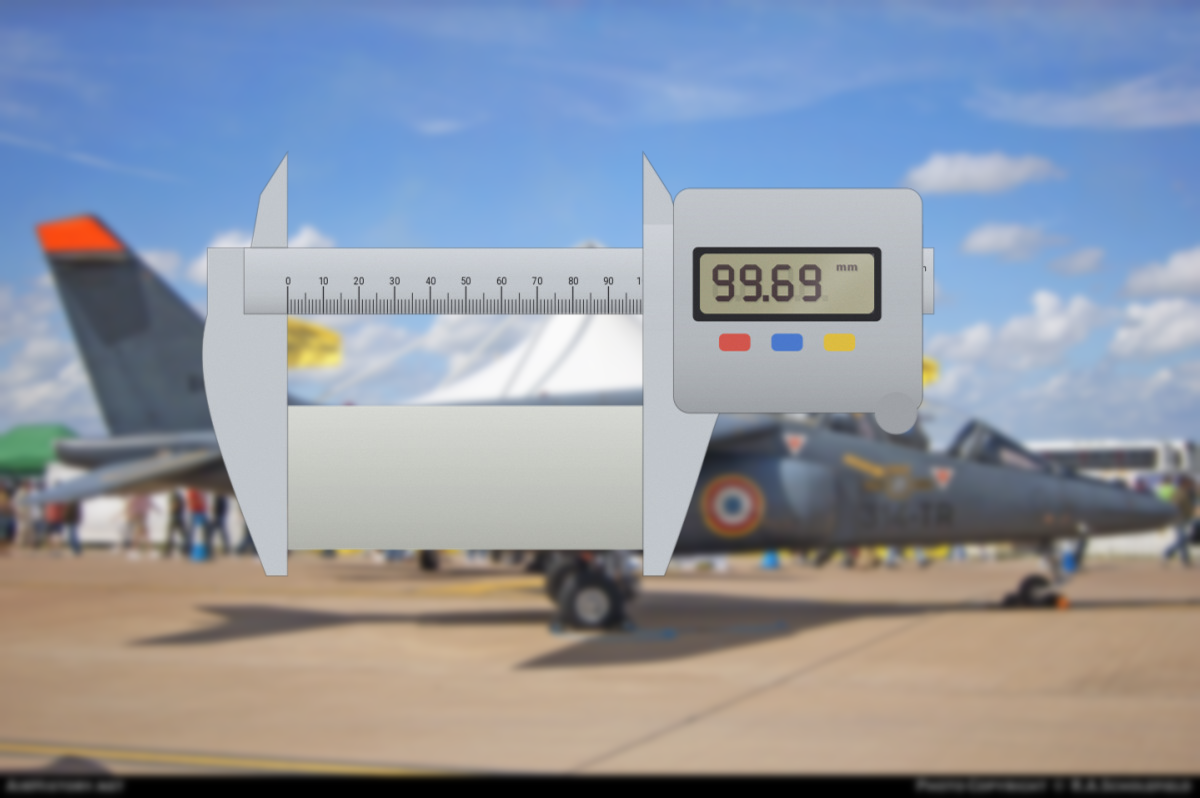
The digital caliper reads 99.69 mm
